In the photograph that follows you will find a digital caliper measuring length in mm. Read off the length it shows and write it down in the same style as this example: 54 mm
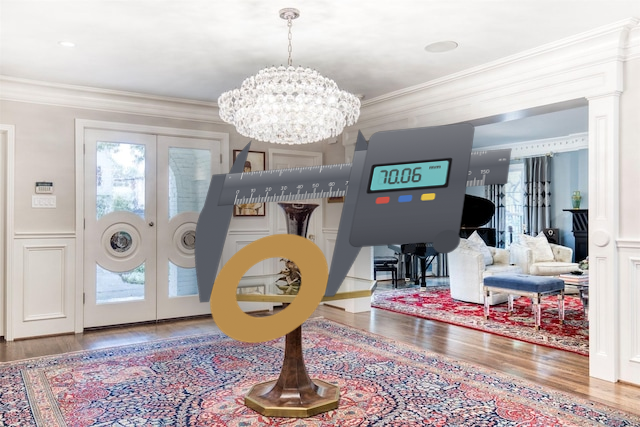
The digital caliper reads 70.06 mm
